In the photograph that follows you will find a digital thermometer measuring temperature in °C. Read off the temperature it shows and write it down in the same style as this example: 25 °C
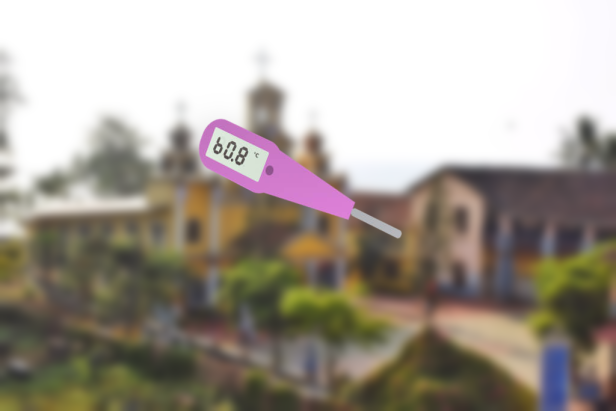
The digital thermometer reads 60.8 °C
